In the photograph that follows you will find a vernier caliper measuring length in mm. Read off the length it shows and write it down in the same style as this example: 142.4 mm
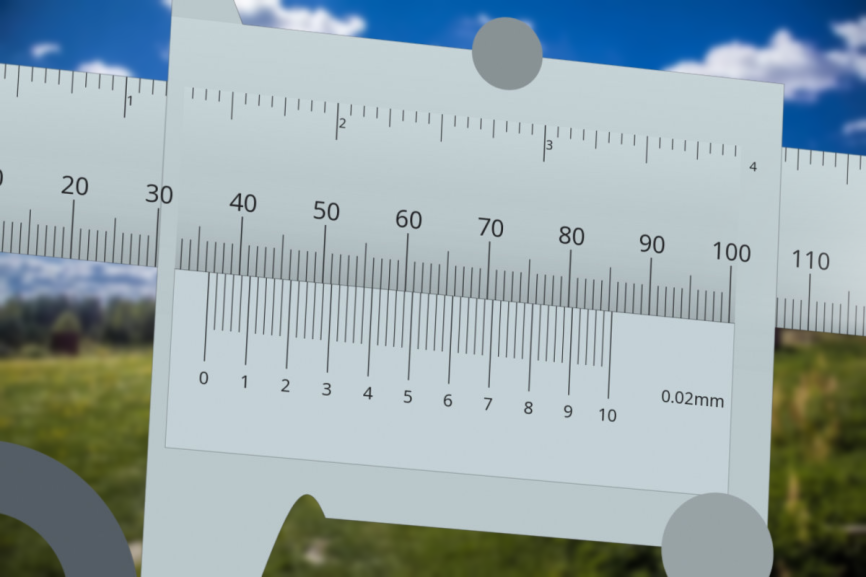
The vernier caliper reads 36.4 mm
